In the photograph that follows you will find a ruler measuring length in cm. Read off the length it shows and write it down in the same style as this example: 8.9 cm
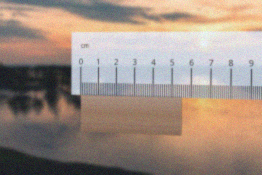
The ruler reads 5.5 cm
